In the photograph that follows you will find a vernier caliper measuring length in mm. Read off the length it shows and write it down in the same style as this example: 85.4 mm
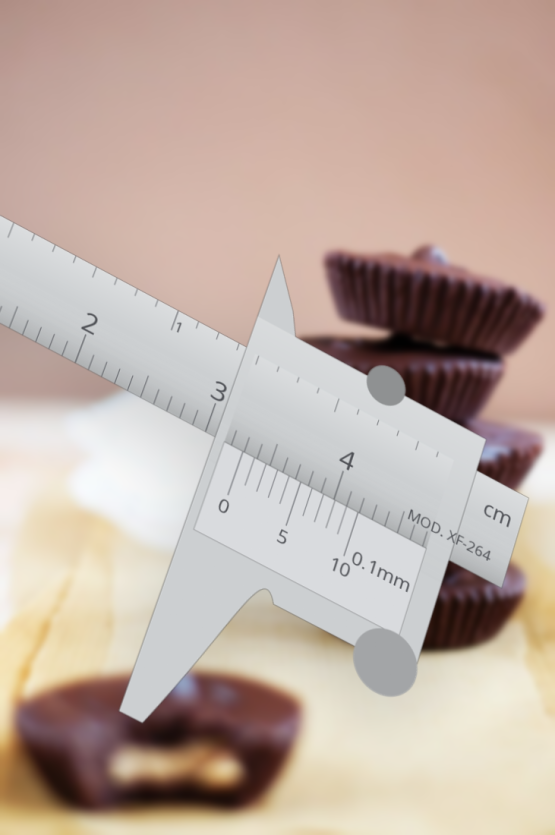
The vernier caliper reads 32.9 mm
